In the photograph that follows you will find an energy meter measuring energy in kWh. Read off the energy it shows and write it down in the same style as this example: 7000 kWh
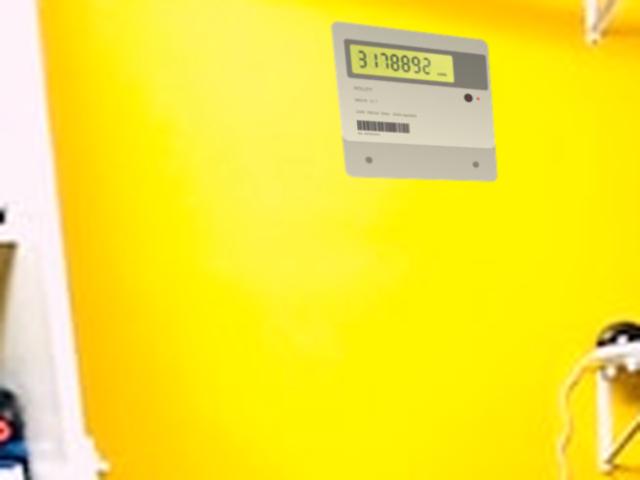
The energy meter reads 3178892 kWh
